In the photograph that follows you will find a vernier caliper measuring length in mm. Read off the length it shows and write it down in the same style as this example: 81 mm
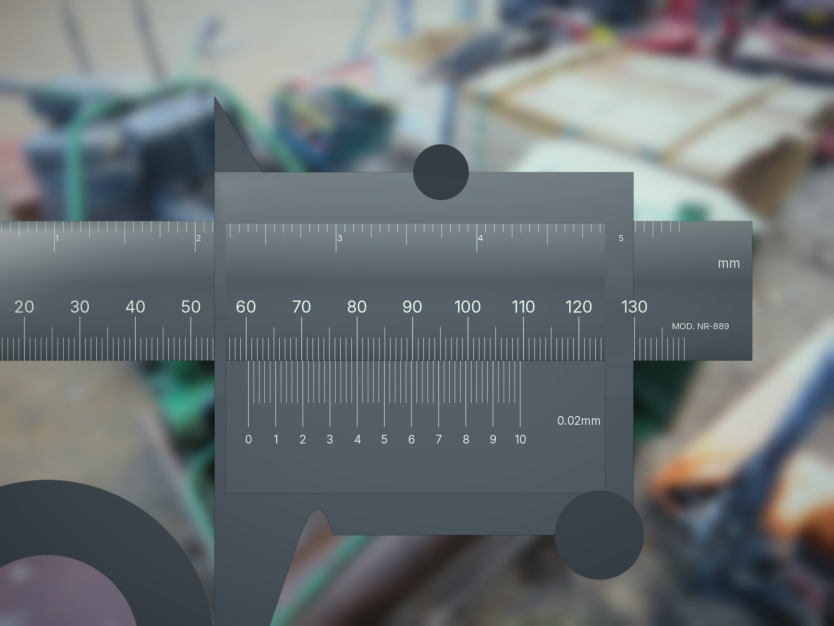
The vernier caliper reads 60.4 mm
